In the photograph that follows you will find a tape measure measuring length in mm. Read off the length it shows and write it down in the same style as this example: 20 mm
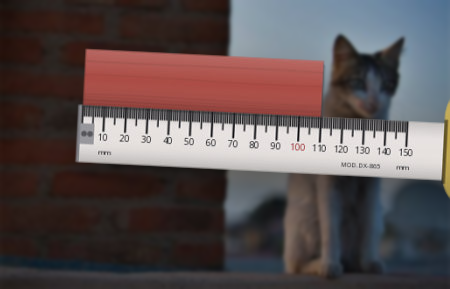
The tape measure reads 110 mm
